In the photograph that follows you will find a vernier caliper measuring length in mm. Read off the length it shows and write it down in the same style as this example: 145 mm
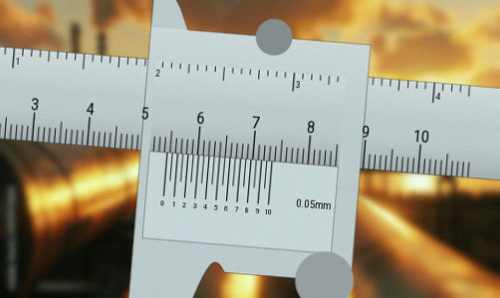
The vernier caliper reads 54.5 mm
